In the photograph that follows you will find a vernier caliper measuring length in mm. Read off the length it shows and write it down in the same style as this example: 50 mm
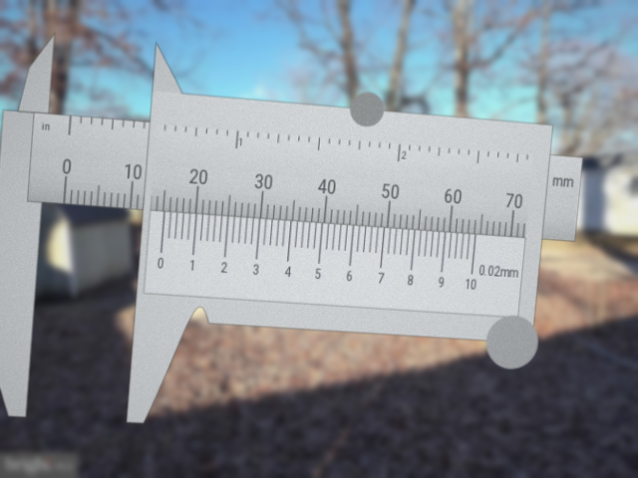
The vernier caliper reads 15.2 mm
